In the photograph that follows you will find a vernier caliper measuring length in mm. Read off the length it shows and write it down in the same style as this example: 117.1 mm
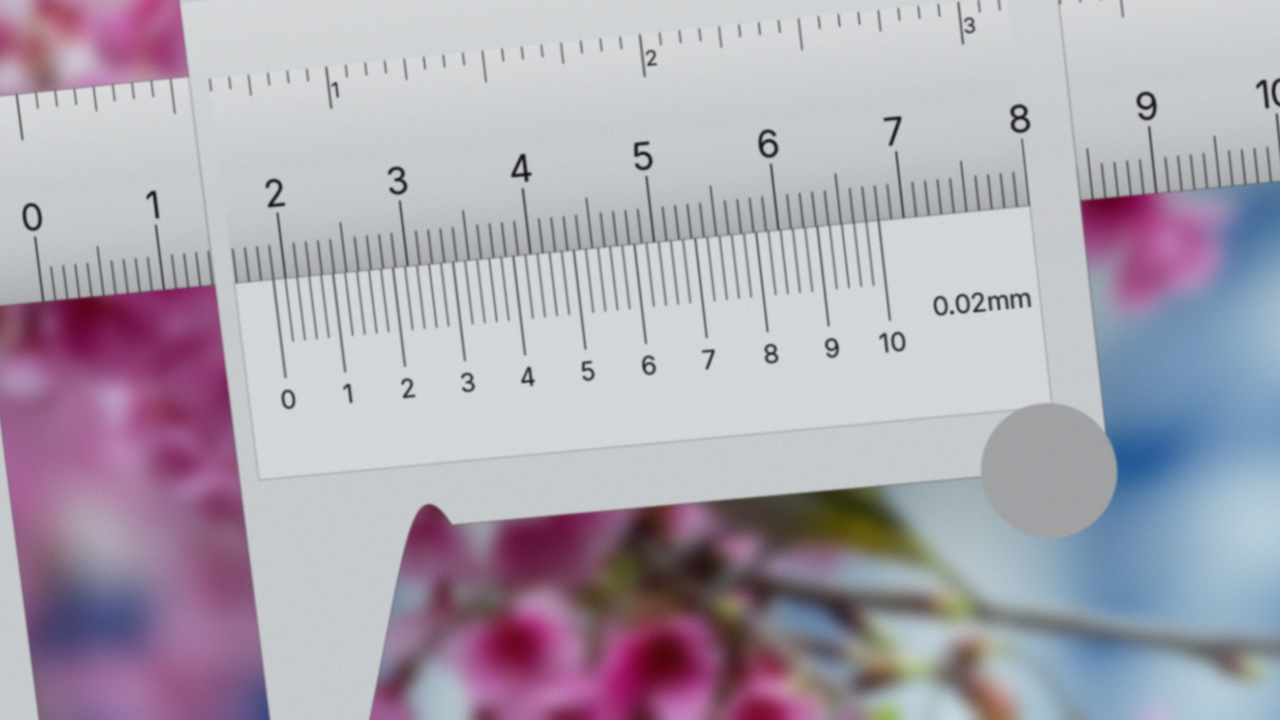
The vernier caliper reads 19.0 mm
